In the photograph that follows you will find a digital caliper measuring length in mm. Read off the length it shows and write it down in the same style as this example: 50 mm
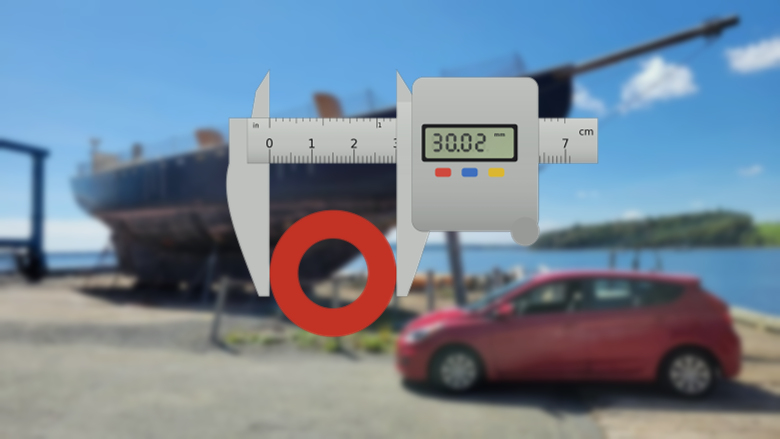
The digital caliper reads 30.02 mm
